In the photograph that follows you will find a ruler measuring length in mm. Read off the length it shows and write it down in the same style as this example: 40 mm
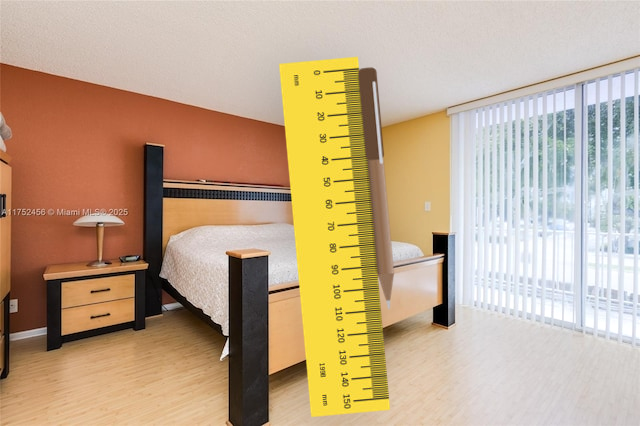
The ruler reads 110 mm
